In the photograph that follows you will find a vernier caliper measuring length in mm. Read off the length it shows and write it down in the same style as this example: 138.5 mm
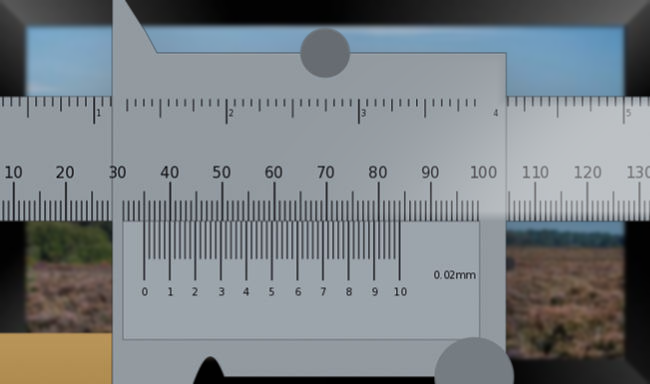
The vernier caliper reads 35.0 mm
